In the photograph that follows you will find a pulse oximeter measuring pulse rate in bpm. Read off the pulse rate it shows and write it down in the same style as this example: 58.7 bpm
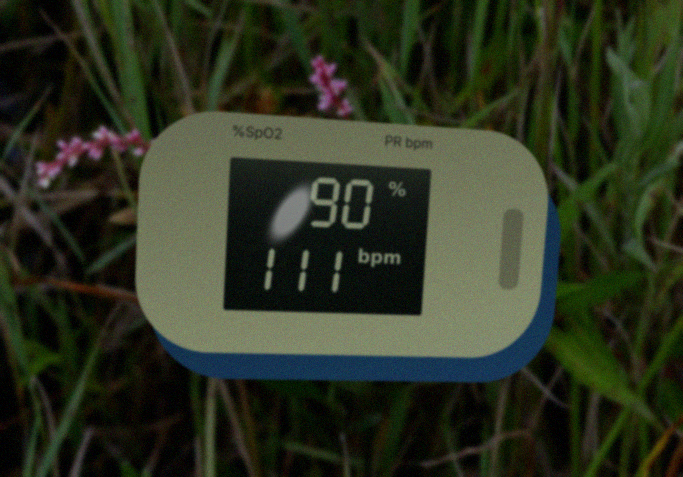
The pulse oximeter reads 111 bpm
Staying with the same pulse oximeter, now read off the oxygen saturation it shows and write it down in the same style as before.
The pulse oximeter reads 90 %
